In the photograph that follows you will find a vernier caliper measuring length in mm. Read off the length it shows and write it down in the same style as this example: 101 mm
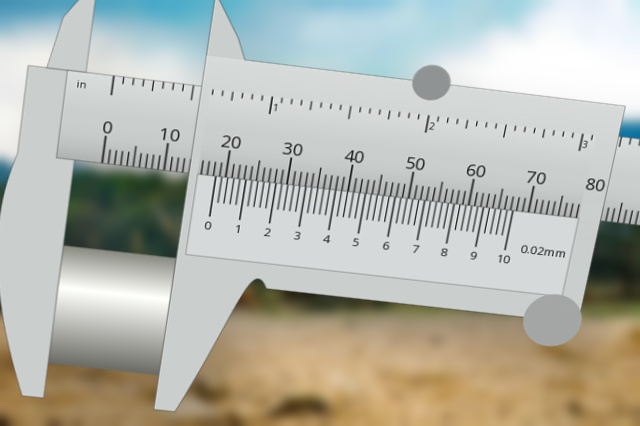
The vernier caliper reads 18.4 mm
